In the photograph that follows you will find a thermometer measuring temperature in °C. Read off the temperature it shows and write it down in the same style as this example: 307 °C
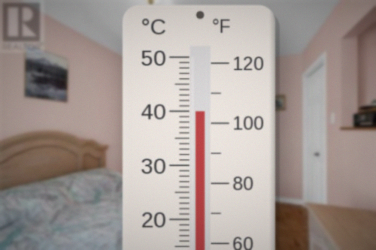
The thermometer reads 40 °C
